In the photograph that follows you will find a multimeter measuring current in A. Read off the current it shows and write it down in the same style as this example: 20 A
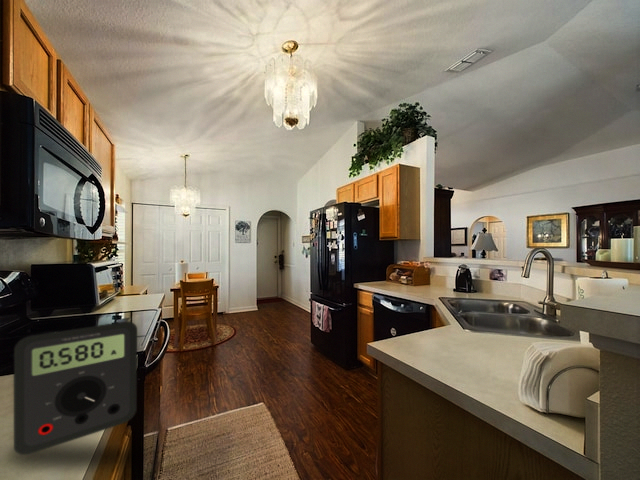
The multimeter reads 0.580 A
